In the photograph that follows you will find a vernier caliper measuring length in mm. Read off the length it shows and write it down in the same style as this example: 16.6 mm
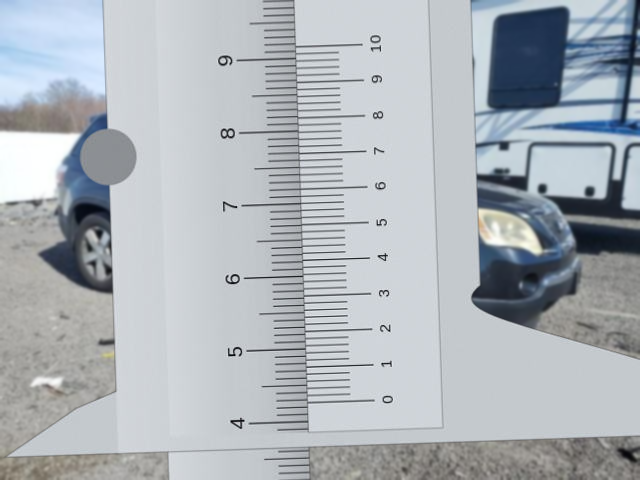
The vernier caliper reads 42.6 mm
